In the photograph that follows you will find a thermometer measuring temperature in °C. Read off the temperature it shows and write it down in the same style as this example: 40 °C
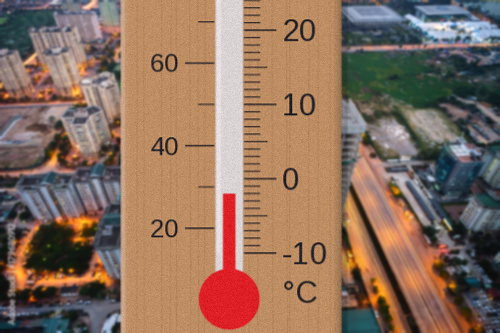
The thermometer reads -2 °C
